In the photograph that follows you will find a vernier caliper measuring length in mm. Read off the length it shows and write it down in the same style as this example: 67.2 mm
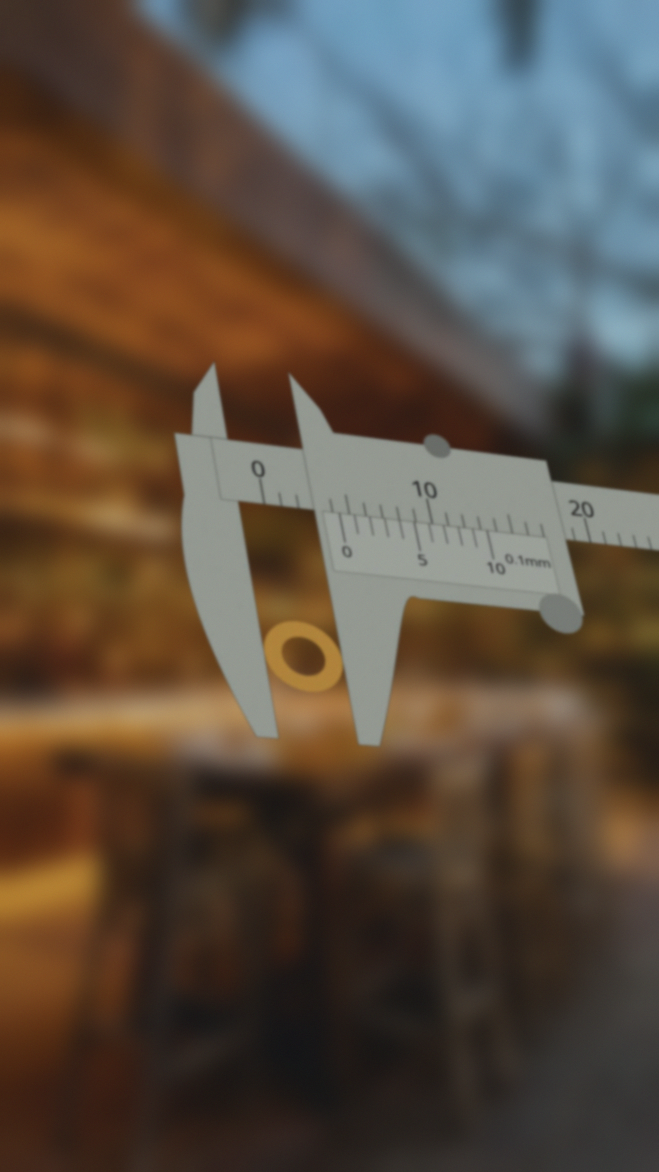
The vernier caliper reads 4.4 mm
